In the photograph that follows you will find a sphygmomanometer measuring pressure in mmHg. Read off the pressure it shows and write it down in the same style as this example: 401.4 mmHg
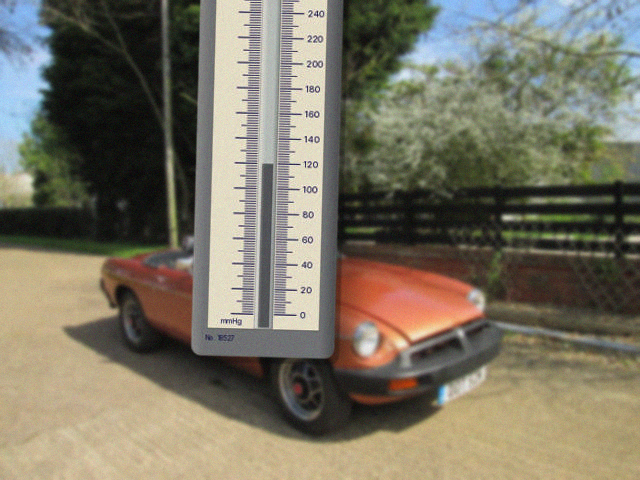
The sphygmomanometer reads 120 mmHg
